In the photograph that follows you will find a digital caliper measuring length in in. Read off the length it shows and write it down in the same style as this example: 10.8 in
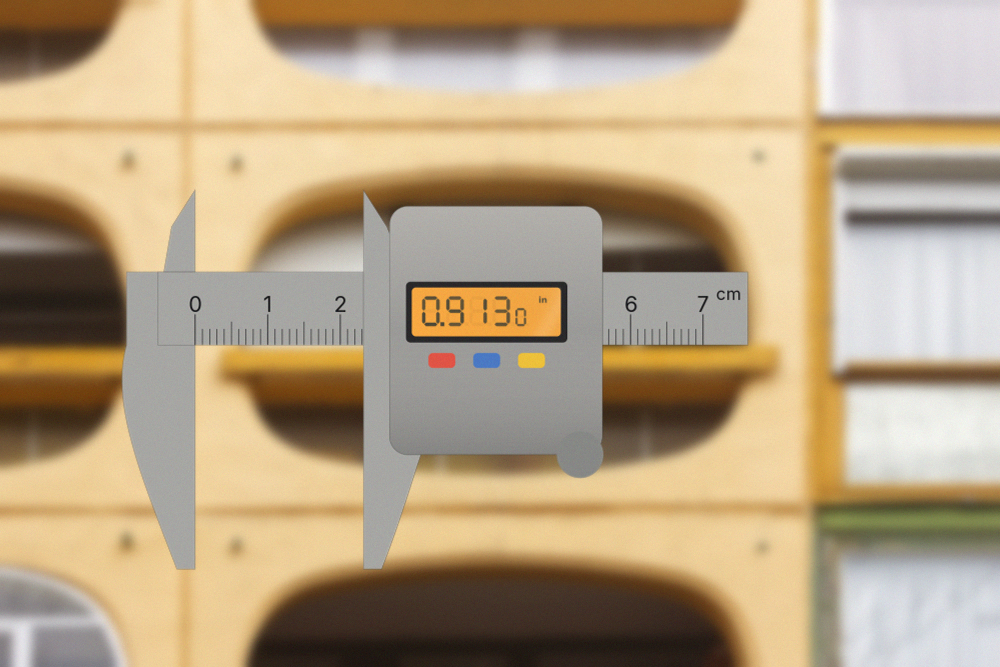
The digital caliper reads 0.9130 in
